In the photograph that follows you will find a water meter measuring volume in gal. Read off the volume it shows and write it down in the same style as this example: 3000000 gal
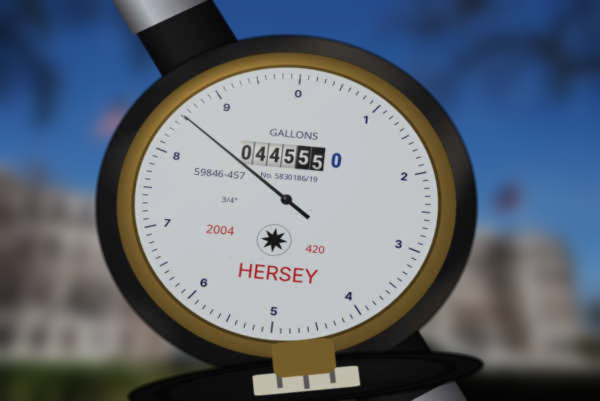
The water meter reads 445548.5 gal
